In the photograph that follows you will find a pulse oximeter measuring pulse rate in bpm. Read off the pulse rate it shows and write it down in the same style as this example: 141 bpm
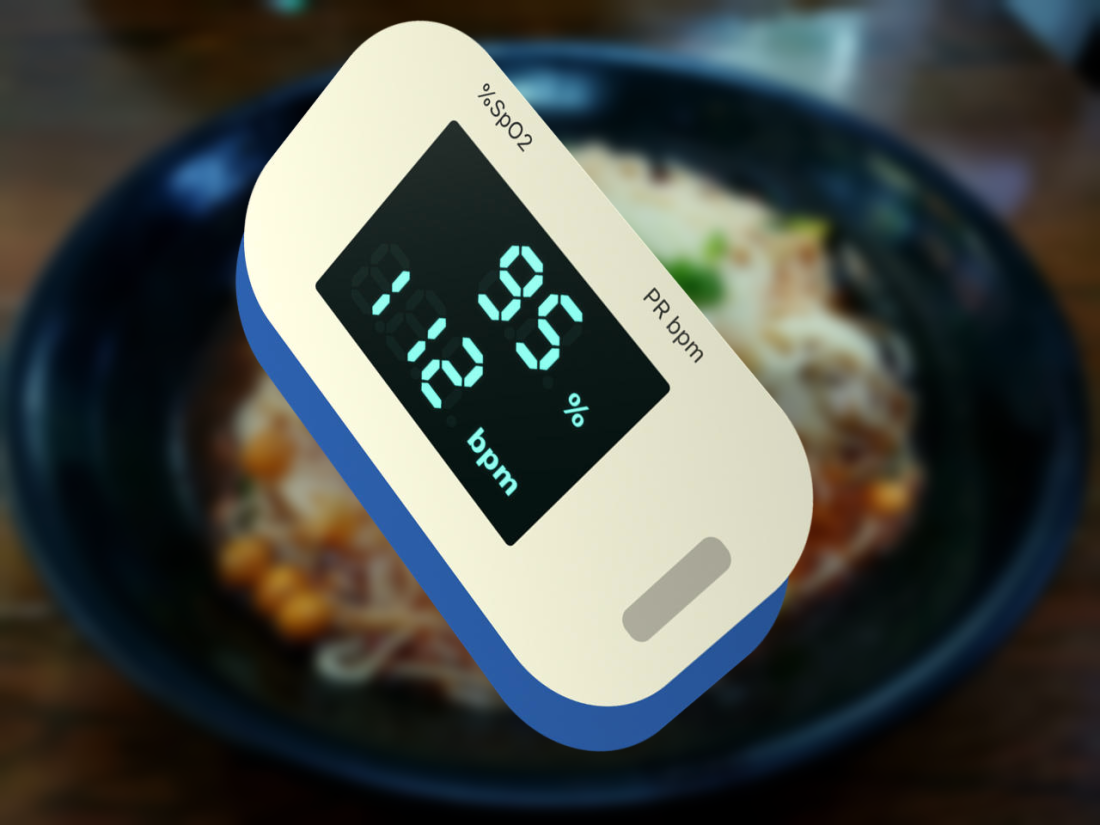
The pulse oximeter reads 112 bpm
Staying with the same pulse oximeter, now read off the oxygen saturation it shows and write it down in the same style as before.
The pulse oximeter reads 95 %
